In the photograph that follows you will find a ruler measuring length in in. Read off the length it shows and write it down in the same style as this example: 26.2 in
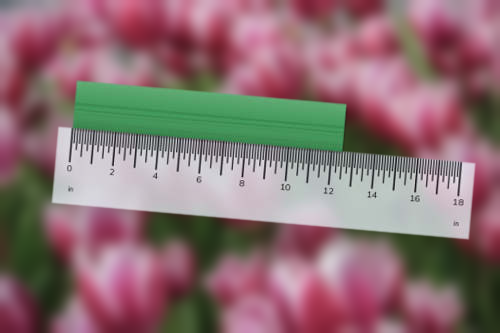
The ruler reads 12.5 in
